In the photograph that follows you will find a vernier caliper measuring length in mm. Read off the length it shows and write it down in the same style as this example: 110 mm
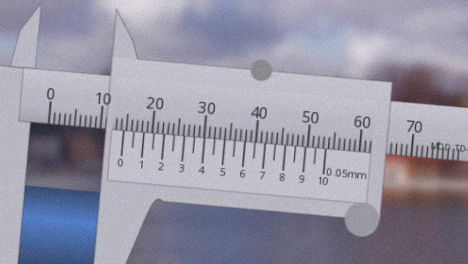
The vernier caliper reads 14.5 mm
